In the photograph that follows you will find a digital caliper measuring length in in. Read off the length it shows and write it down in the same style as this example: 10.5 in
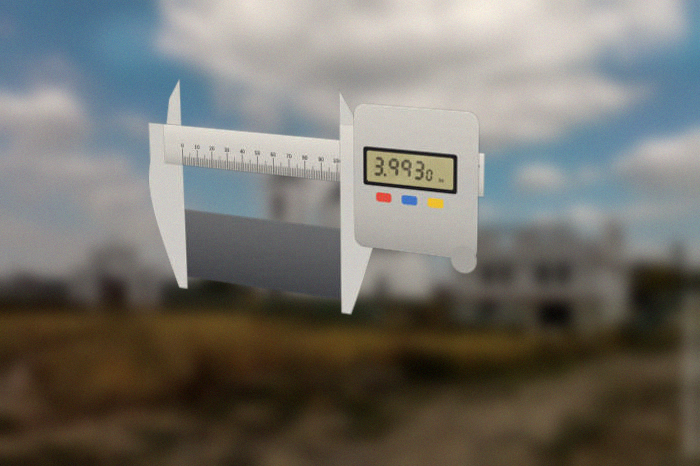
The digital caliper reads 3.9930 in
